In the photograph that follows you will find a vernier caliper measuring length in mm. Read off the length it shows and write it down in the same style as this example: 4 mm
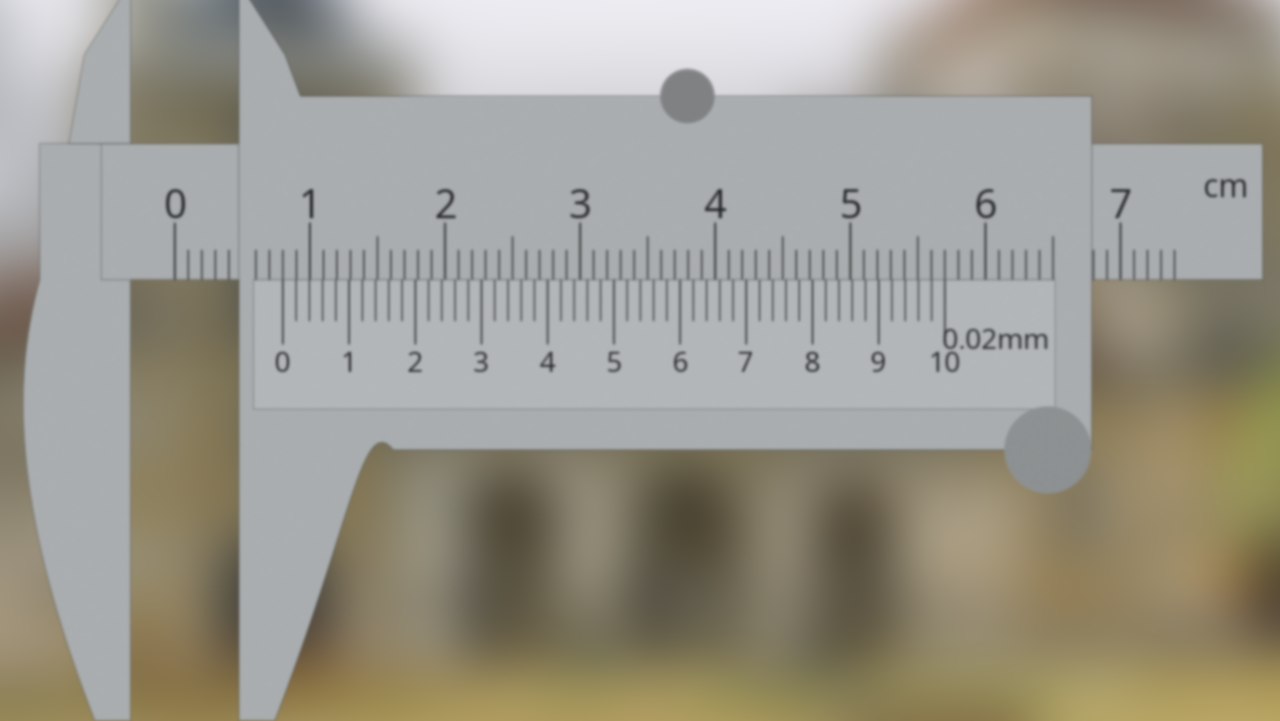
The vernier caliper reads 8.0 mm
